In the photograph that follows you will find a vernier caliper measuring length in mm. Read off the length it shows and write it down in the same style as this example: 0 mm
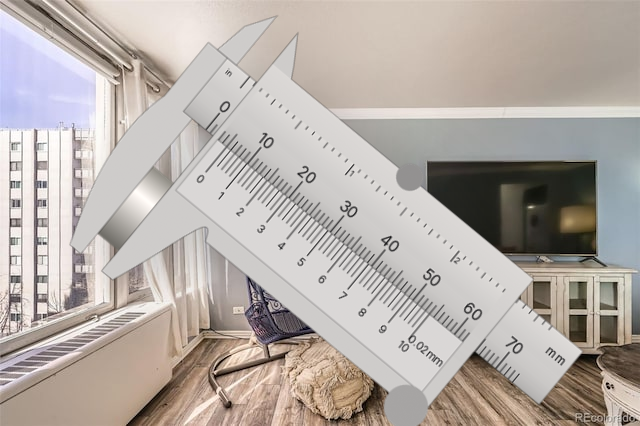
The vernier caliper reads 5.0 mm
